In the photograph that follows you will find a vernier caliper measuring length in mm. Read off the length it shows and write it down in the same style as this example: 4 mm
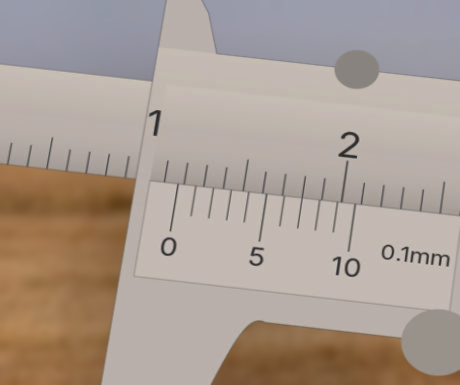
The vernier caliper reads 11.7 mm
